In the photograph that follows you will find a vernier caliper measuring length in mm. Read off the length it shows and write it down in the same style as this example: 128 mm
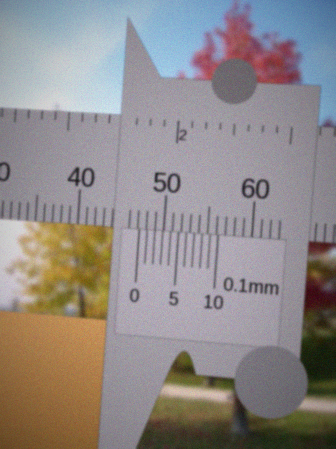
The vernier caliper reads 47.2 mm
